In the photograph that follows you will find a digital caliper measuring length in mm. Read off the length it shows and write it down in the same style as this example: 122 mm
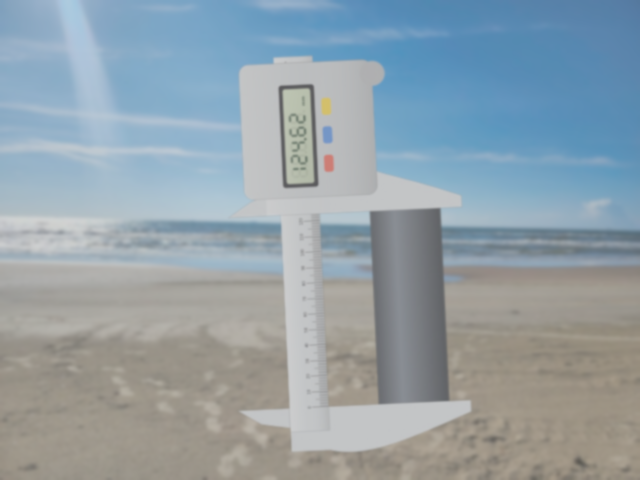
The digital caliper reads 124.62 mm
